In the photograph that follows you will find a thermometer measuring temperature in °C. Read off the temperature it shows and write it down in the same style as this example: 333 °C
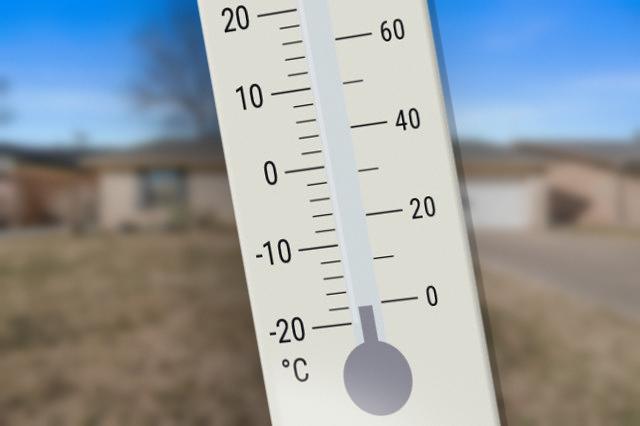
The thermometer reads -18 °C
